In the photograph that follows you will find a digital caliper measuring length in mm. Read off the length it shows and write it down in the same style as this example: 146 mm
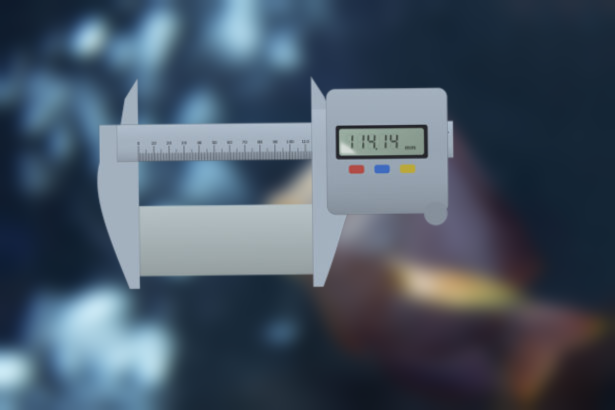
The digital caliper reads 114.14 mm
